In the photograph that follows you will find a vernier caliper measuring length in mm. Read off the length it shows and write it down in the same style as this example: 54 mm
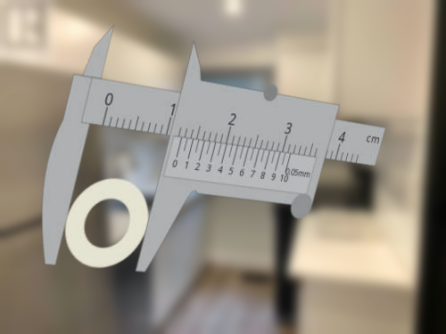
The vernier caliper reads 12.5 mm
